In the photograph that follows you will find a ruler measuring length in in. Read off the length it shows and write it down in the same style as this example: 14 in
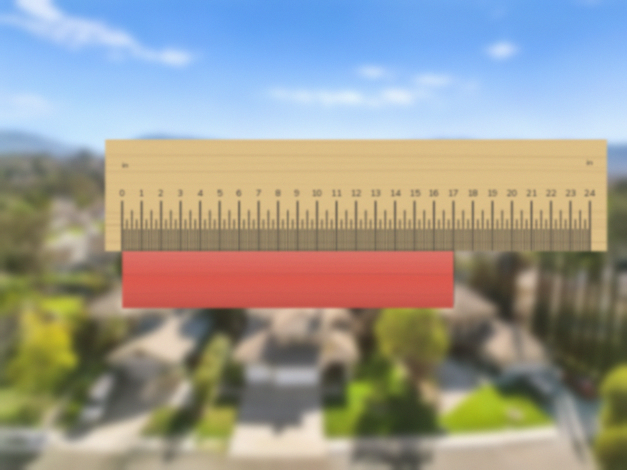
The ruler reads 17 in
